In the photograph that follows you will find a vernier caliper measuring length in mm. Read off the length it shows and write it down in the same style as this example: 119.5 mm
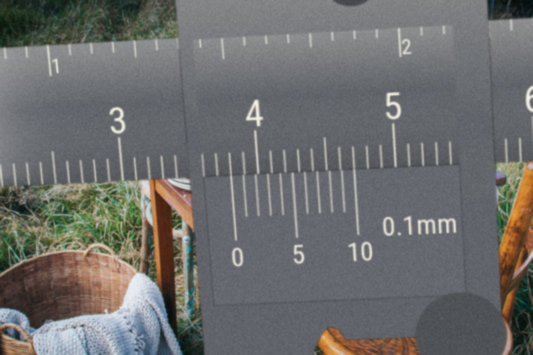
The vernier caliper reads 38.0 mm
